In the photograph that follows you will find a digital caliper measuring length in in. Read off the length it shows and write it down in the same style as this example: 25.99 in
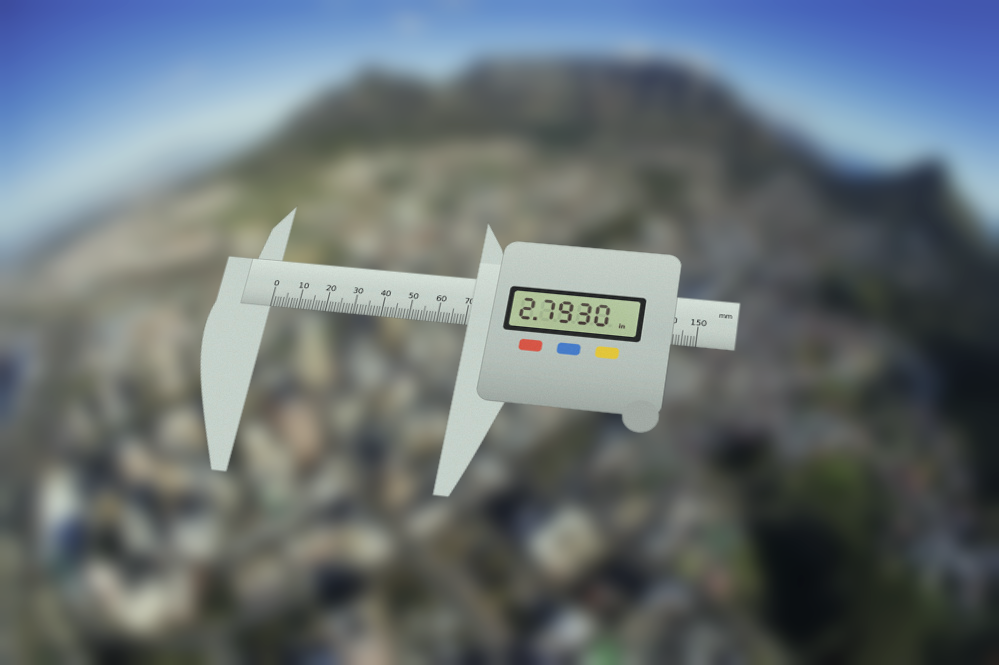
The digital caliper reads 2.7930 in
